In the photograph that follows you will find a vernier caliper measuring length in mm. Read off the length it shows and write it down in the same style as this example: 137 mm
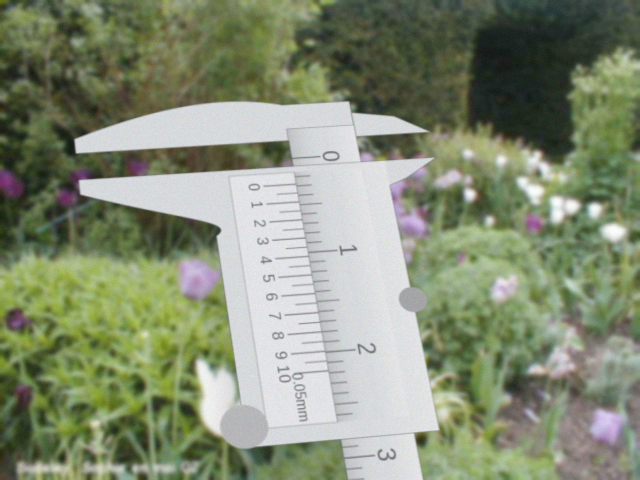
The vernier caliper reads 2.8 mm
